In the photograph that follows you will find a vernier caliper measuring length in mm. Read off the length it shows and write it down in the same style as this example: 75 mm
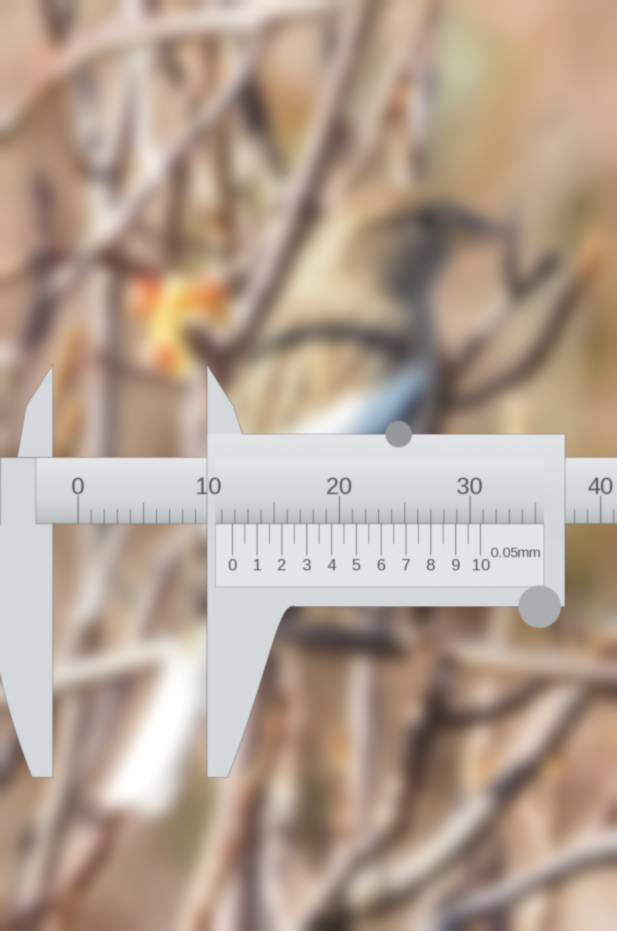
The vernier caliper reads 11.8 mm
